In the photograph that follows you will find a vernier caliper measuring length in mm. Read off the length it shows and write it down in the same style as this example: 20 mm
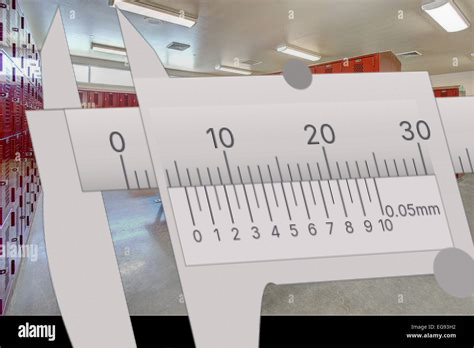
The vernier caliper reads 5.4 mm
